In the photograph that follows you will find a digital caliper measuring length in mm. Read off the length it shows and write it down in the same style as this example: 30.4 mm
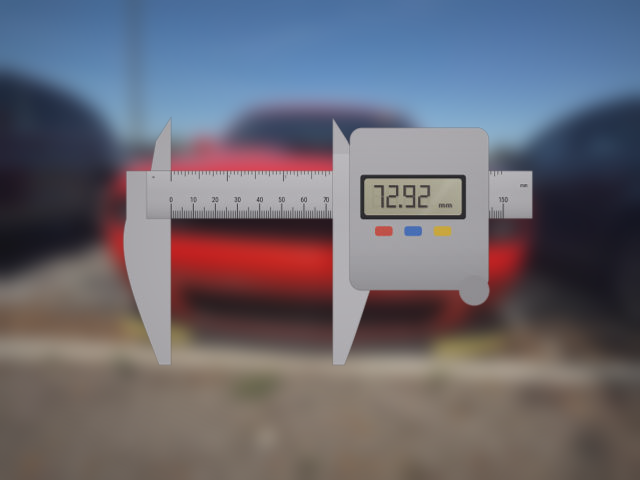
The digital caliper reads 72.92 mm
